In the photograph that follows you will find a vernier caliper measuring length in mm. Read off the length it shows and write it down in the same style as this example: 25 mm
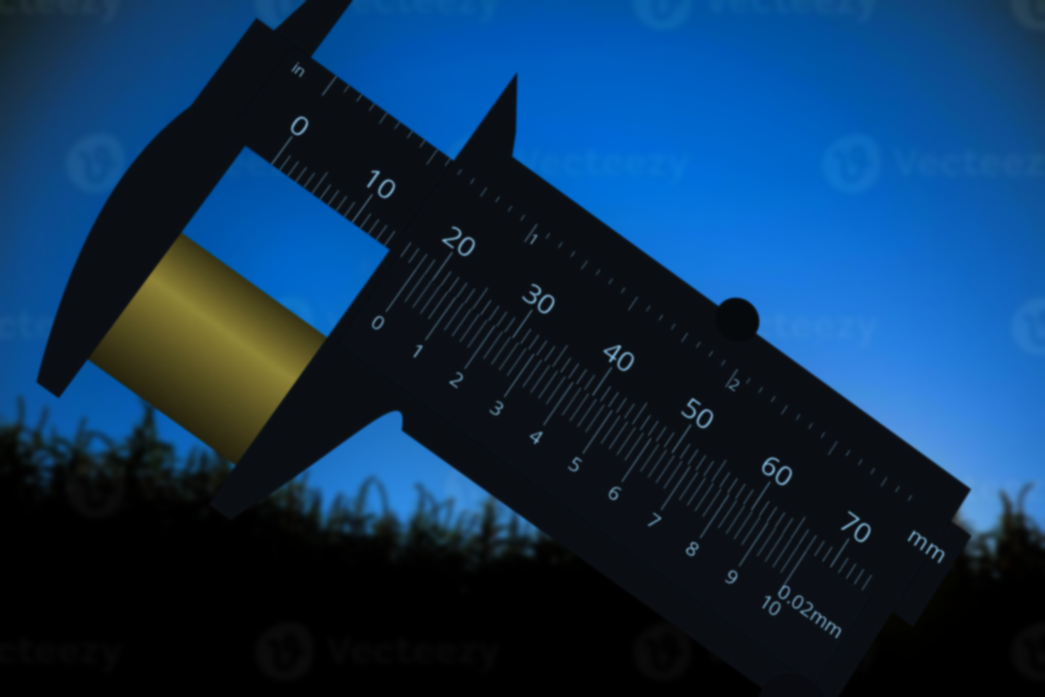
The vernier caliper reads 18.0 mm
